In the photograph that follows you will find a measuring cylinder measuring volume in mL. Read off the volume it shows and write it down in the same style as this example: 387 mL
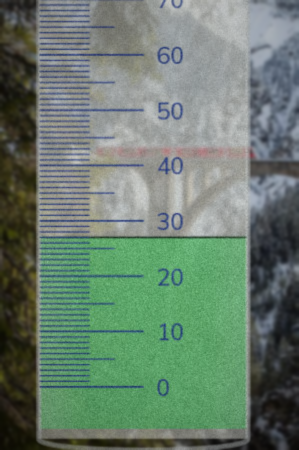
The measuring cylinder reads 27 mL
